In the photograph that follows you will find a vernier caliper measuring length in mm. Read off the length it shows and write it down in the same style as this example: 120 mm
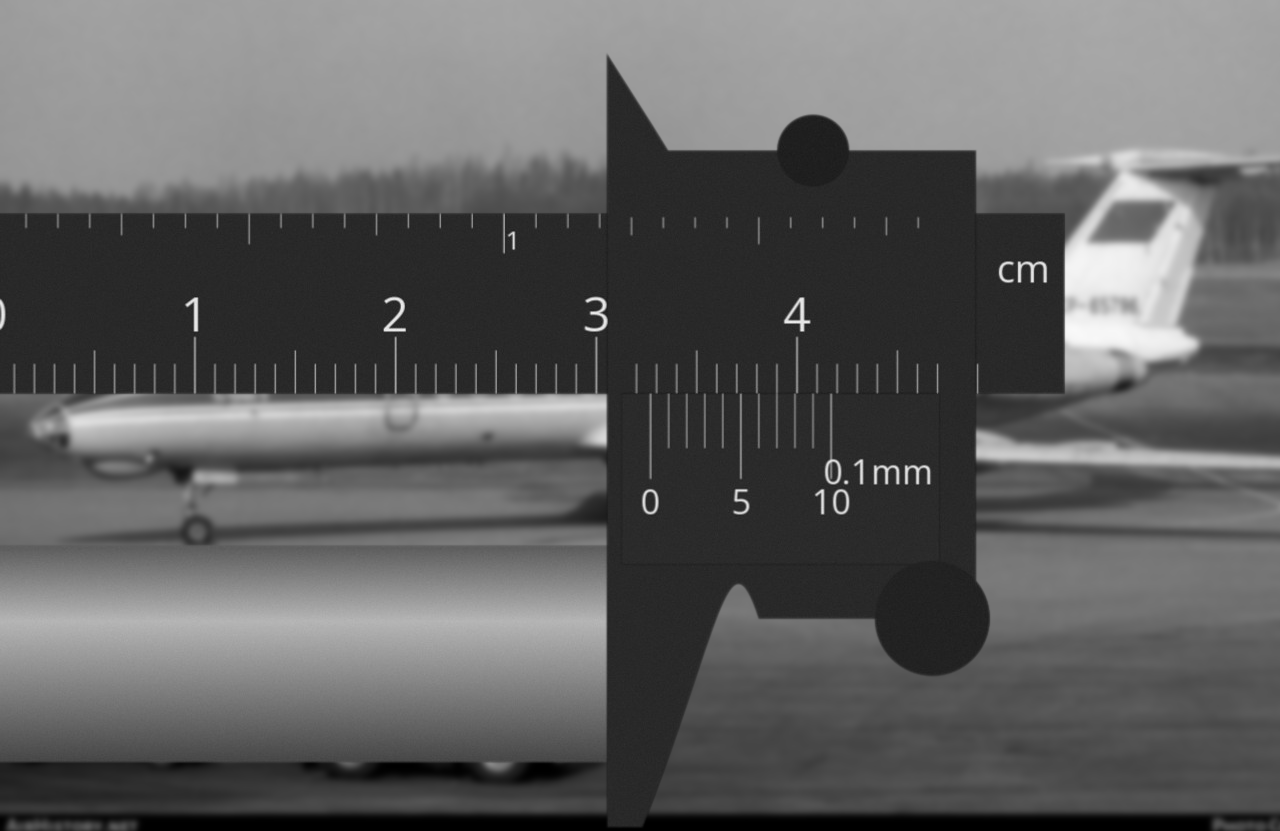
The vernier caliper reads 32.7 mm
